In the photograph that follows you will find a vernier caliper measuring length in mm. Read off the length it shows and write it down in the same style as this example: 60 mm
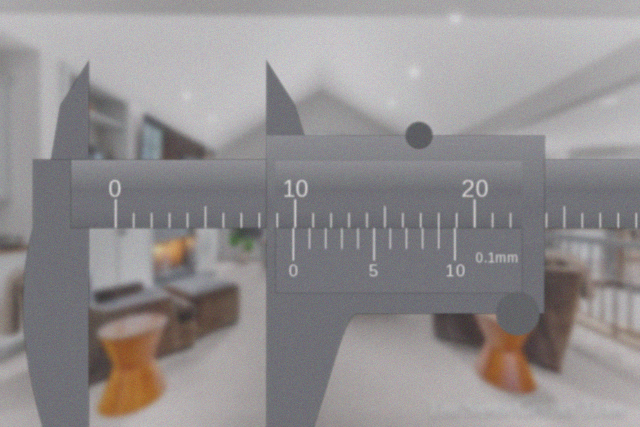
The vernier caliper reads 9.9 mm
